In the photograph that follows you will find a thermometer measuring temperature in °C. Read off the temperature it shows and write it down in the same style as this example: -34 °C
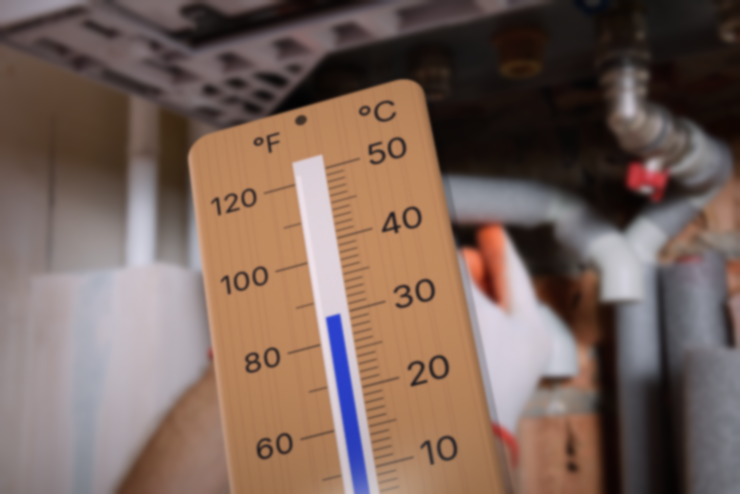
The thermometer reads 30 °C
